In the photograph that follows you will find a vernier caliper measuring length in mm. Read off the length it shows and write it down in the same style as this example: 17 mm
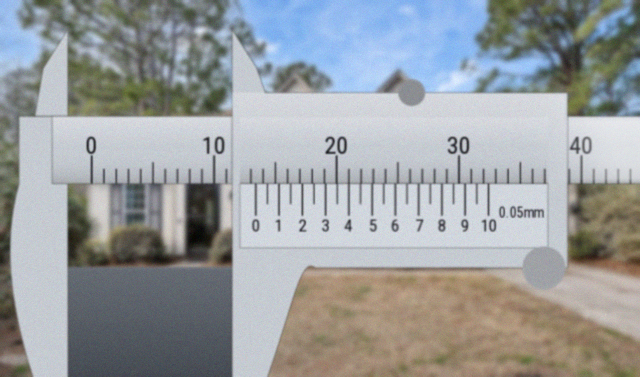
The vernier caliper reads 13.4 mm
